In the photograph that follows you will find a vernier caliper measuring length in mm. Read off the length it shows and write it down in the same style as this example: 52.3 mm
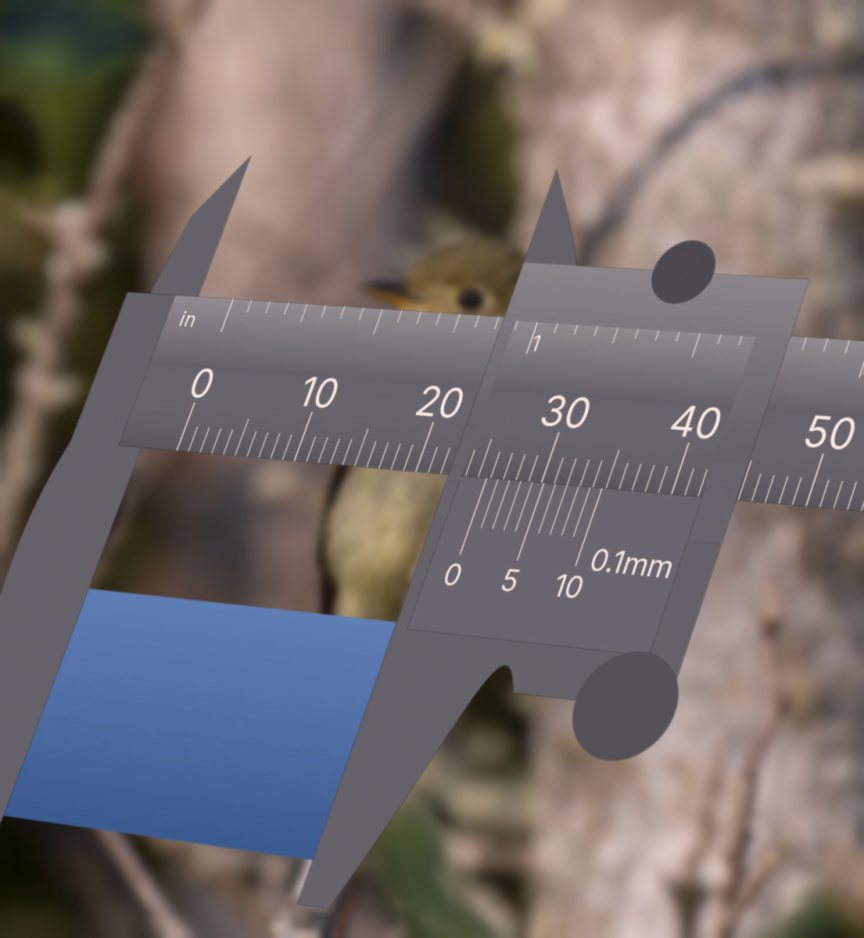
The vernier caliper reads 25.7 mm
